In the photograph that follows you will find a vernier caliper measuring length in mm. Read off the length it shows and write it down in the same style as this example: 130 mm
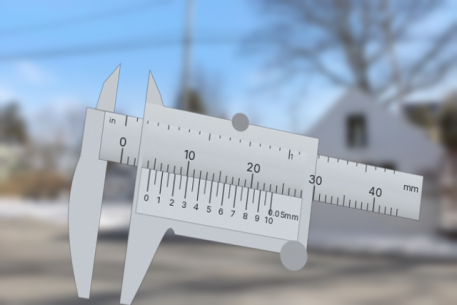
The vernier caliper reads 4.4 mm
